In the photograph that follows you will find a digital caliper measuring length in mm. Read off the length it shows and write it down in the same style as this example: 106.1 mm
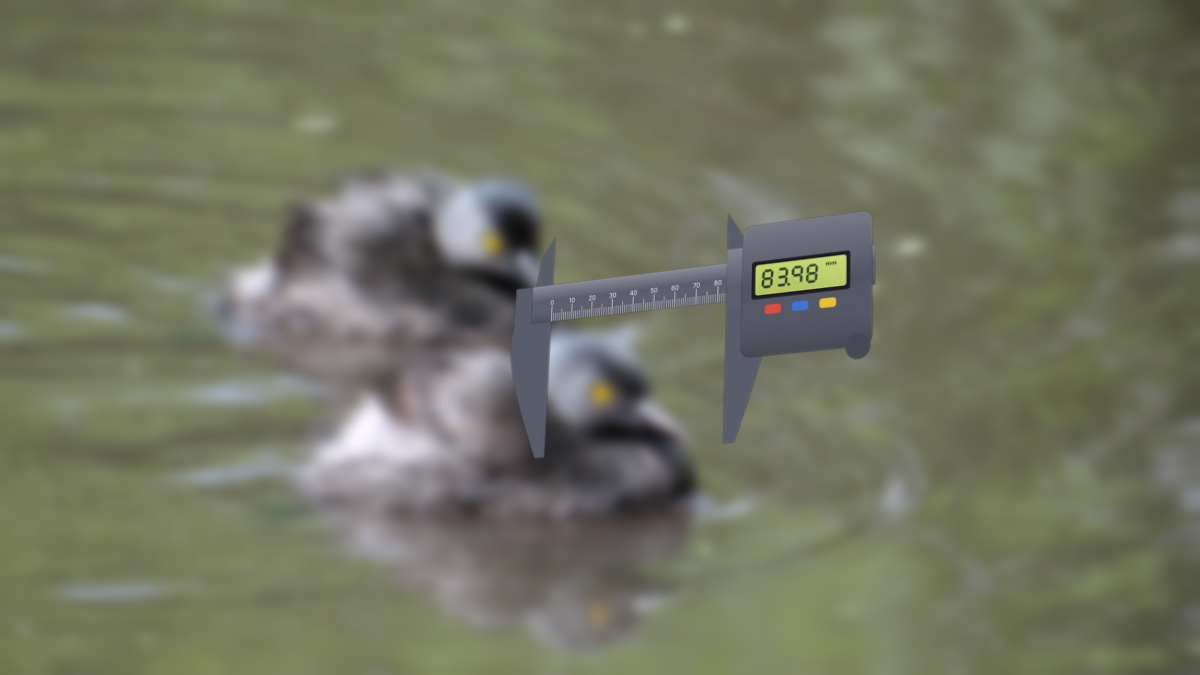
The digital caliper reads 83.98 mm
